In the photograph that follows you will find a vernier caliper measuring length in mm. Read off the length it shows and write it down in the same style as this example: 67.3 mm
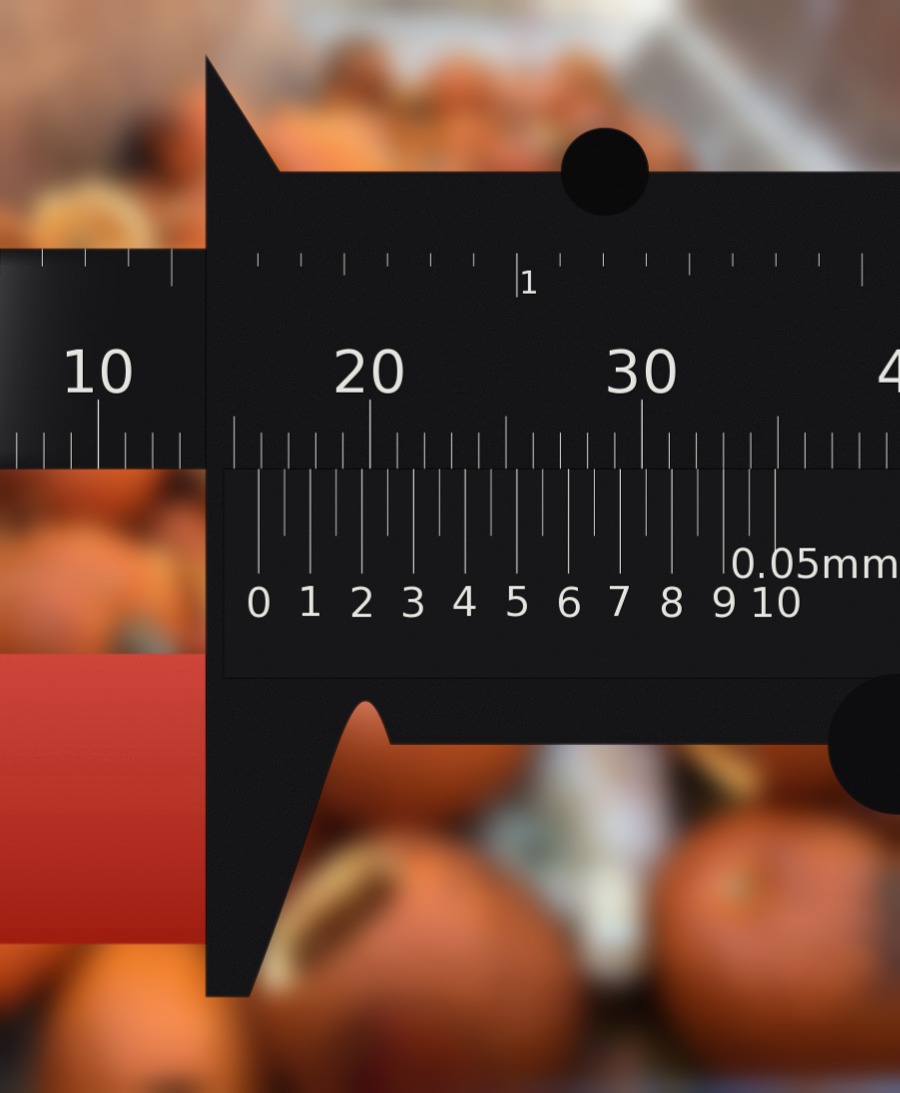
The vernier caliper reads 15.90 mm
